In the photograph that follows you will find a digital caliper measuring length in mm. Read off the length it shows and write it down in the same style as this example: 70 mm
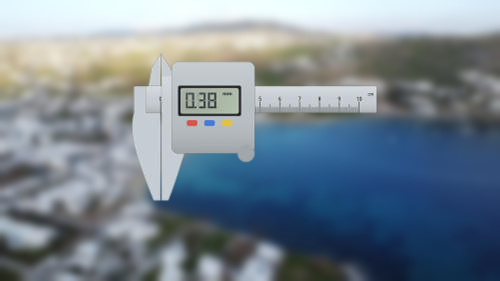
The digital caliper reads 0.38 mm
